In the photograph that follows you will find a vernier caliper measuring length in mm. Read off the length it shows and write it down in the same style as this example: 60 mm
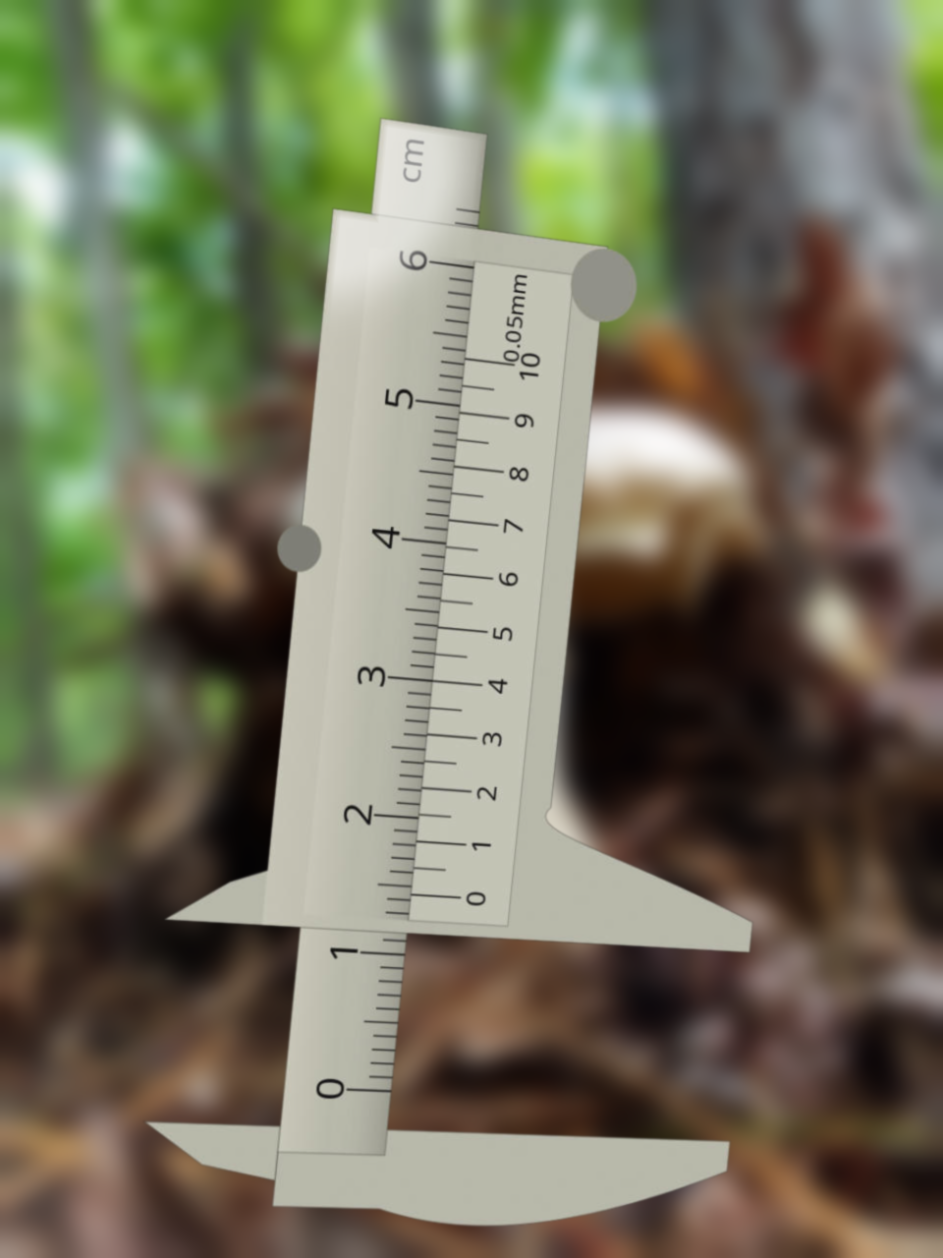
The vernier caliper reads 14.4 mm
